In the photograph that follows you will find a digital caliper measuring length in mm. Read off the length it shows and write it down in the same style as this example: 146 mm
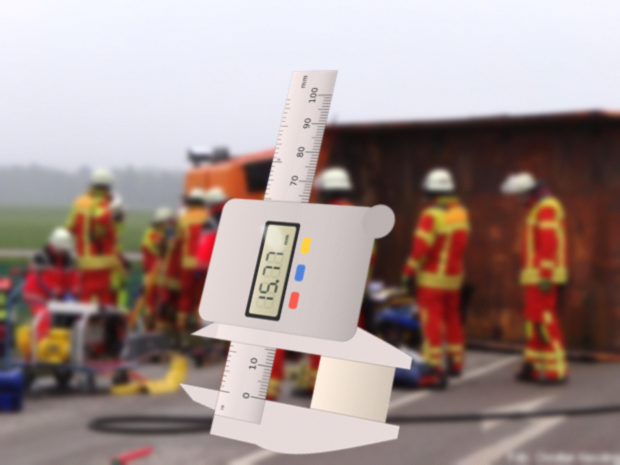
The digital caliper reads 15.77 mm
